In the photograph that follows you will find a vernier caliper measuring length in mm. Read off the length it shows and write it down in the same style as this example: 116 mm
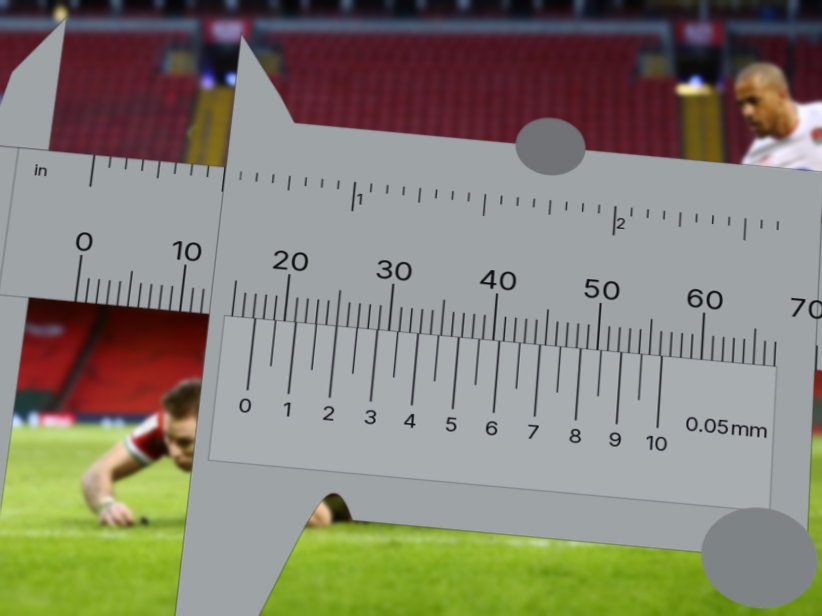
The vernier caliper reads 17.2 mm
